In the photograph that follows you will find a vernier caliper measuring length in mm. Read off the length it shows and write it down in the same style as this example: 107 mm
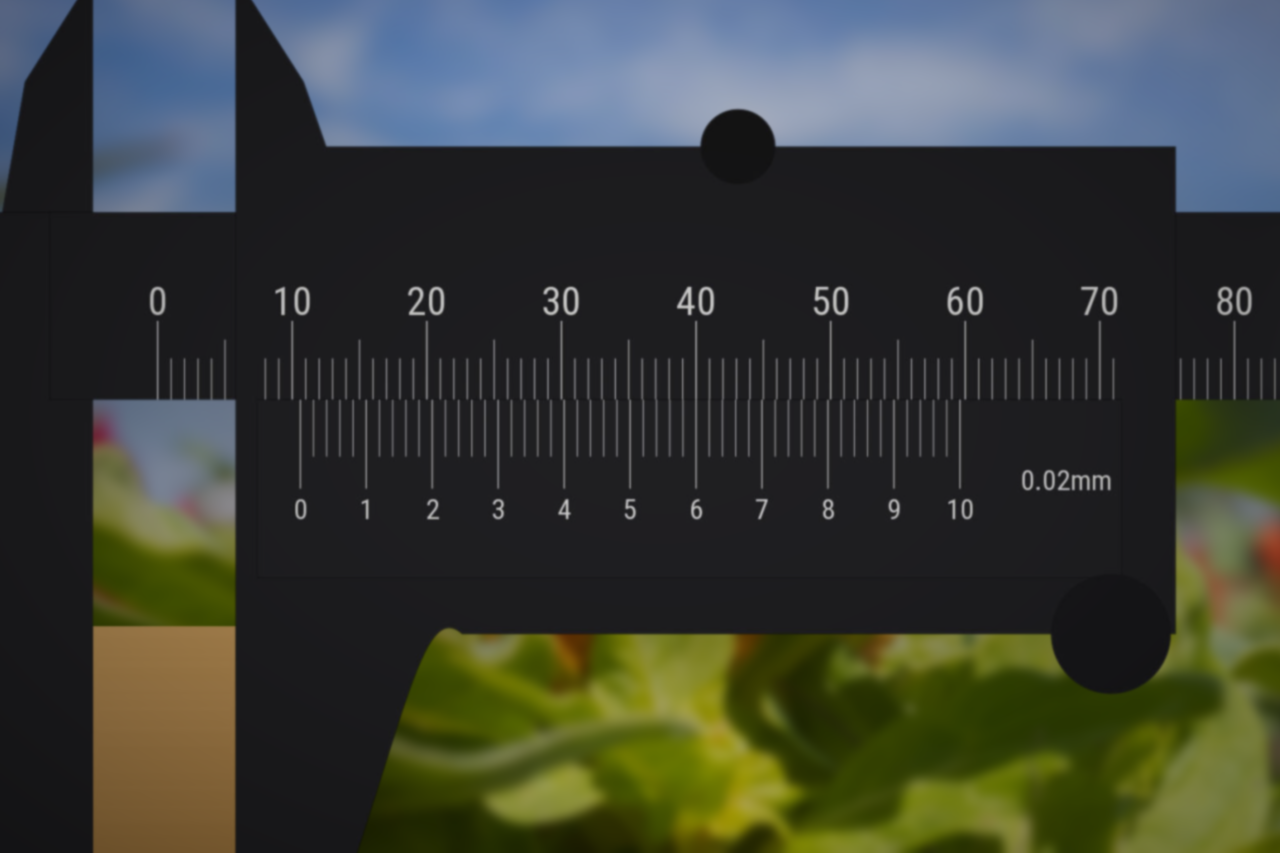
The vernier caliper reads 10.6 mm
